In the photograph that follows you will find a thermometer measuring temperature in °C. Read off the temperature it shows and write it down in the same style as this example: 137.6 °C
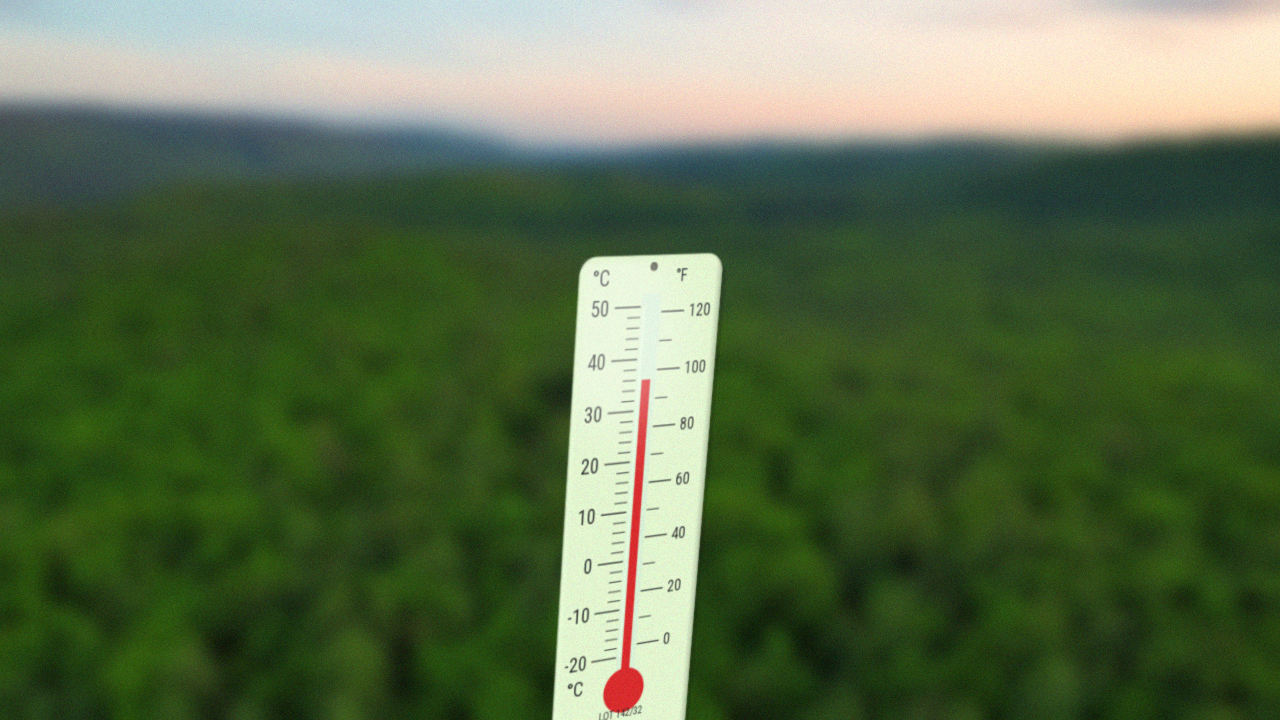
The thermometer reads 36 °C
